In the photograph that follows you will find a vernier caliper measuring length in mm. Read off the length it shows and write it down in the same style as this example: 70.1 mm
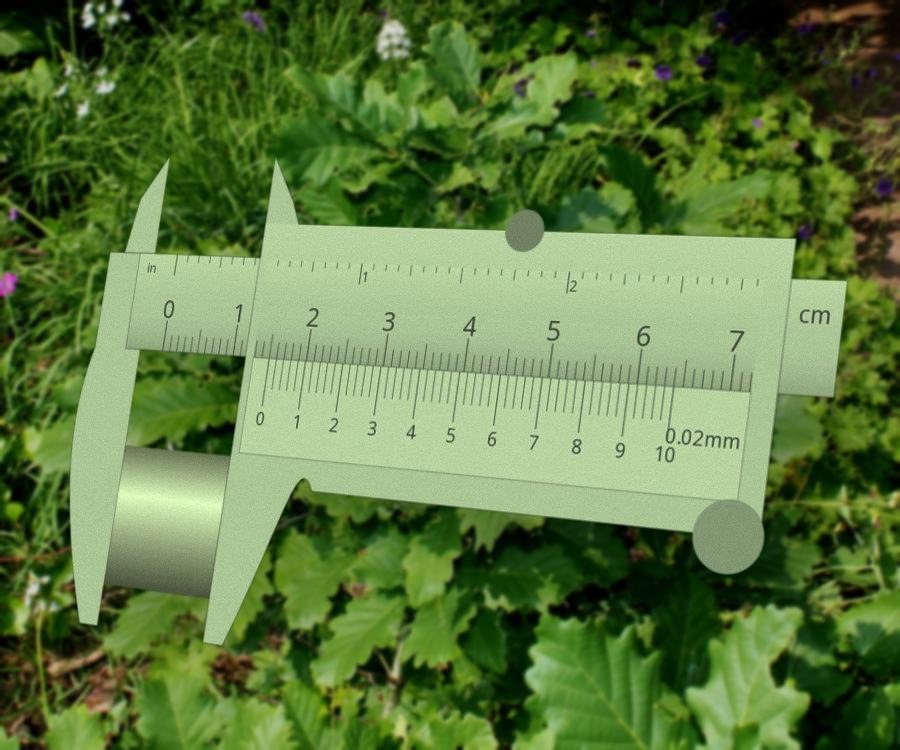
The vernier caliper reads 15.0 mm
